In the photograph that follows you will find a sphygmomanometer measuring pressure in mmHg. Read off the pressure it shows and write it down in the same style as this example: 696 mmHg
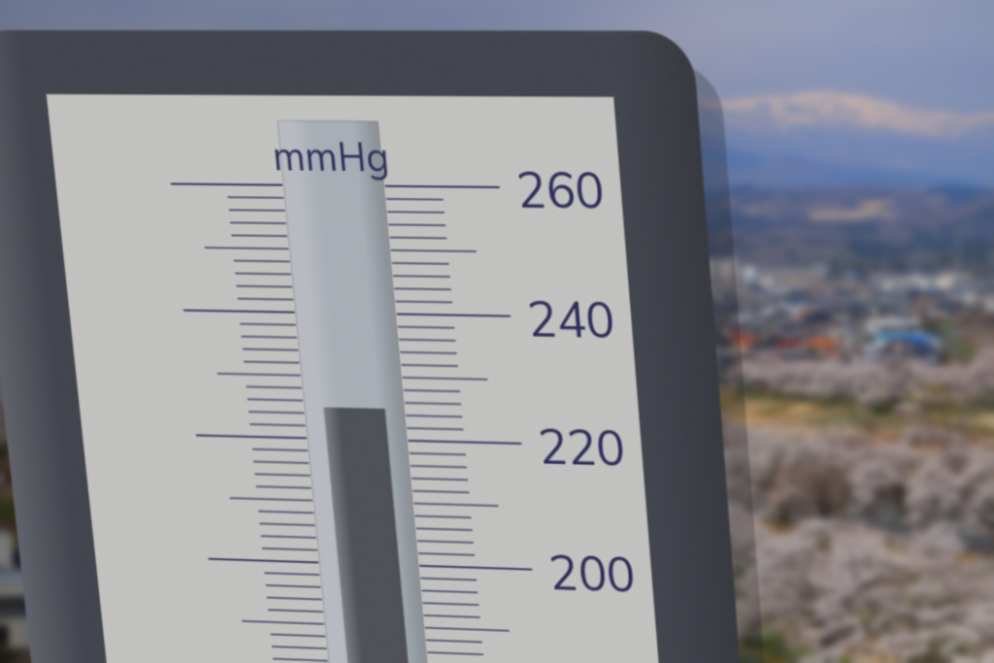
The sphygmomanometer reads 225 mmHg
